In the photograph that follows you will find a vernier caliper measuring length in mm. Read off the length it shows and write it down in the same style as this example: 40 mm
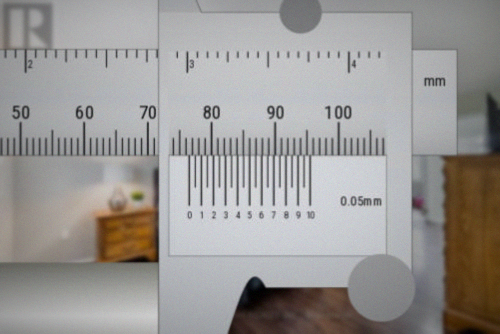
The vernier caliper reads 76.5 mm
